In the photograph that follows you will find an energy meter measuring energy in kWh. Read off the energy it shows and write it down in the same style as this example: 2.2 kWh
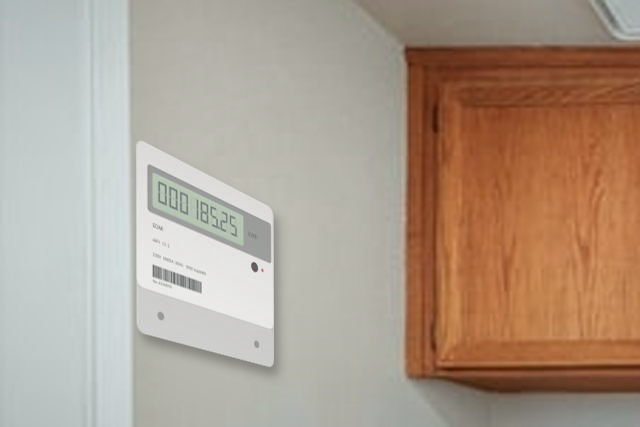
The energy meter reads 185.25 kWh
